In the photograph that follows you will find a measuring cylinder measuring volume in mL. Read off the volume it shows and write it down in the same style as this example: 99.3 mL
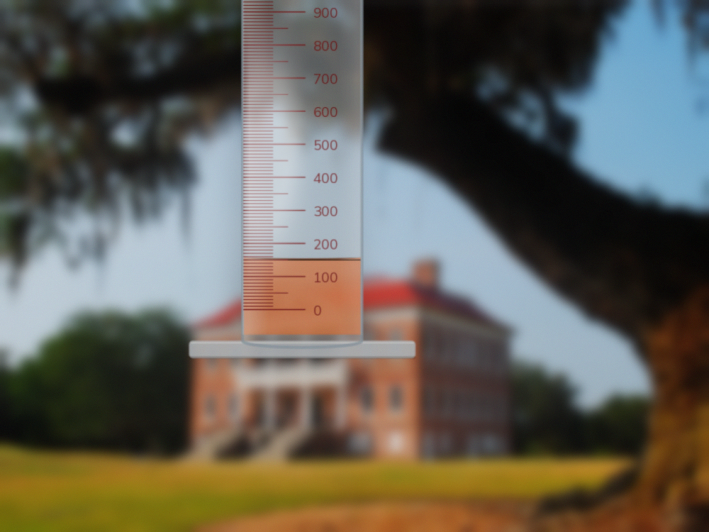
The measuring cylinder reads 150 mL
